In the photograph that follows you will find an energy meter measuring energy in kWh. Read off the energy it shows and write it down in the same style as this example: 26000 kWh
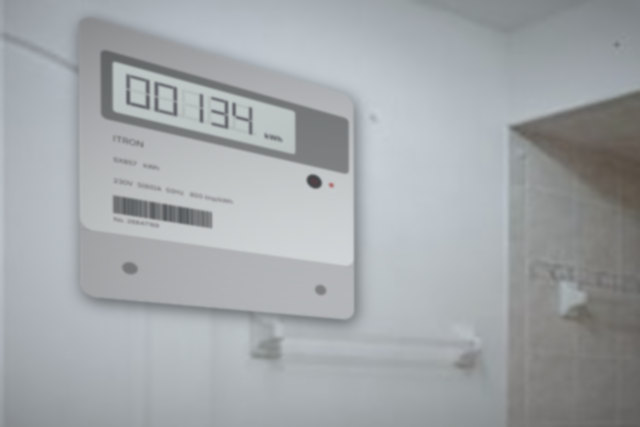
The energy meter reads 134 kWh
